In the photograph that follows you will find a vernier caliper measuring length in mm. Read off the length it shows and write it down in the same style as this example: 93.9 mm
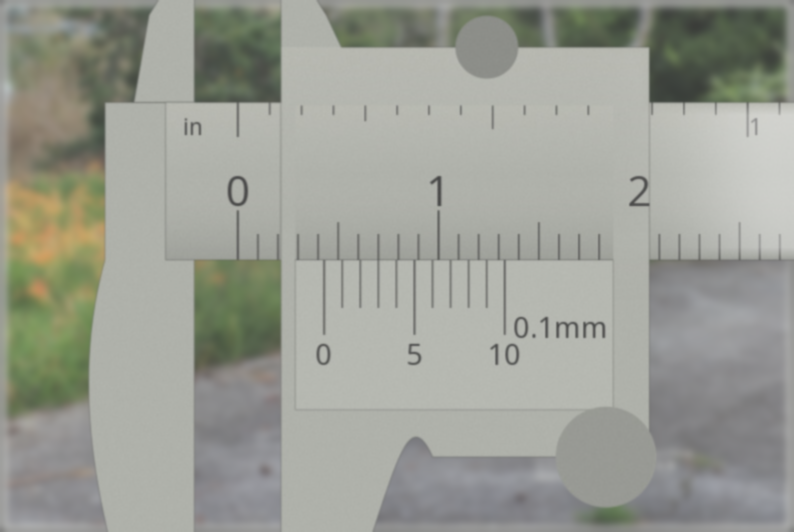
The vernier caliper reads 4.3 mm
